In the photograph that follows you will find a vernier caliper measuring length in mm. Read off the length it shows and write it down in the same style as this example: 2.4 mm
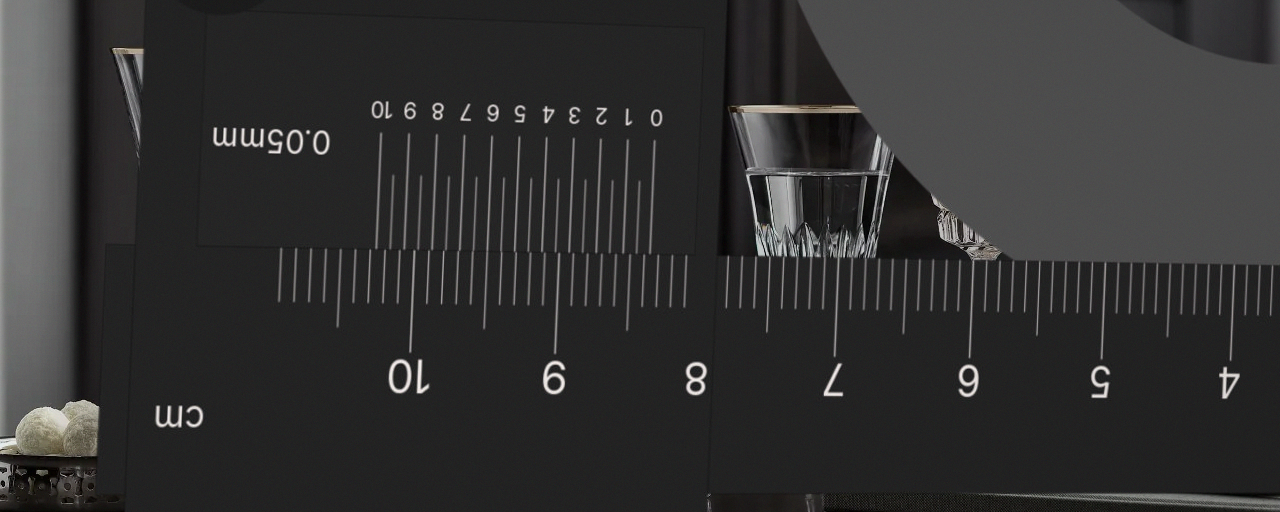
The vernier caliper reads 83.6 mm
